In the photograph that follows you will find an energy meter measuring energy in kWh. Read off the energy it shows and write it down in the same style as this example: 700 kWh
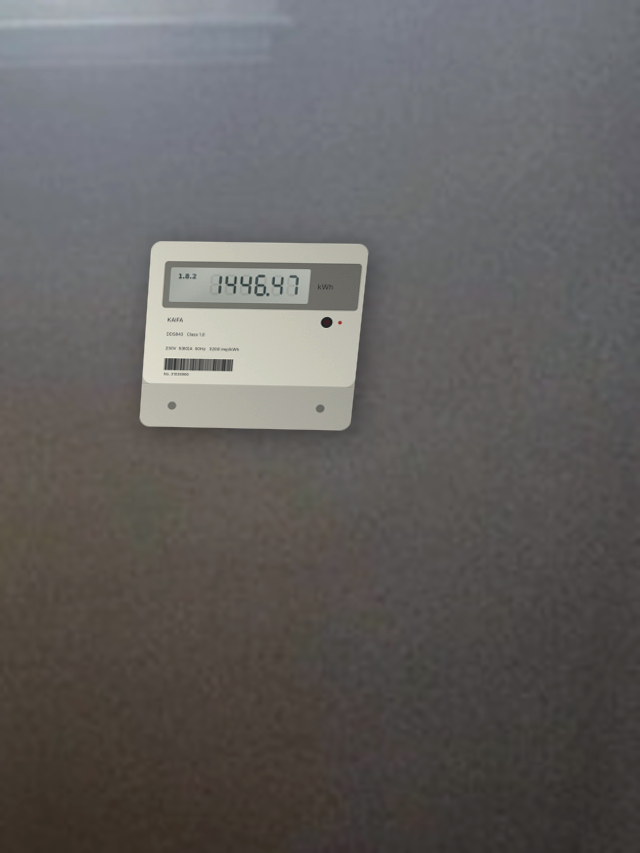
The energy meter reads 1446.47 kWh
